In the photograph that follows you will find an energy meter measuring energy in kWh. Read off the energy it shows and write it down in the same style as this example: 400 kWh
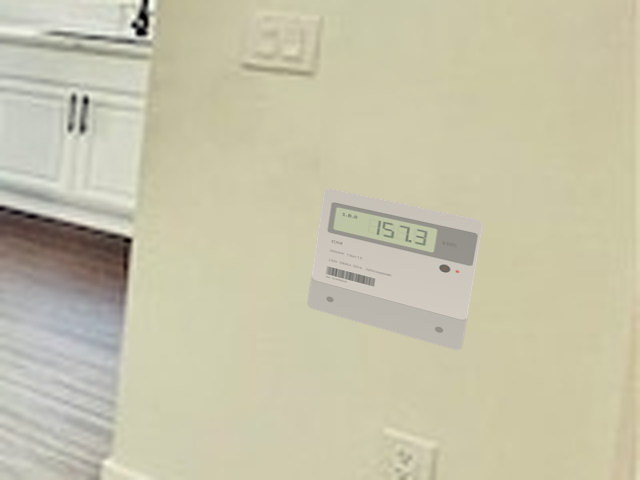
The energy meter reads 157.3 kWh
